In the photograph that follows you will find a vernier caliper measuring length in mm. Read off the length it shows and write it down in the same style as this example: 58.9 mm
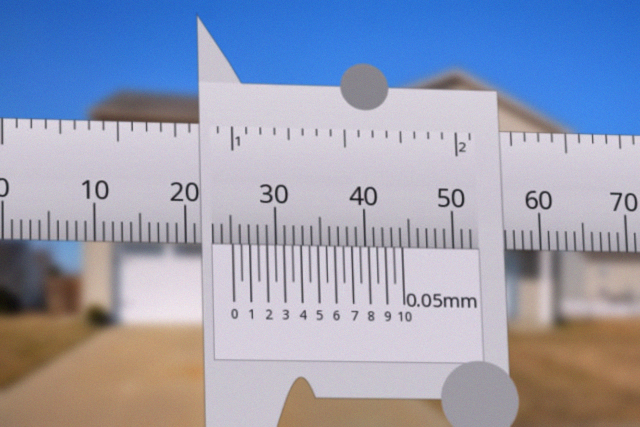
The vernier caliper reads 25.2 mm
